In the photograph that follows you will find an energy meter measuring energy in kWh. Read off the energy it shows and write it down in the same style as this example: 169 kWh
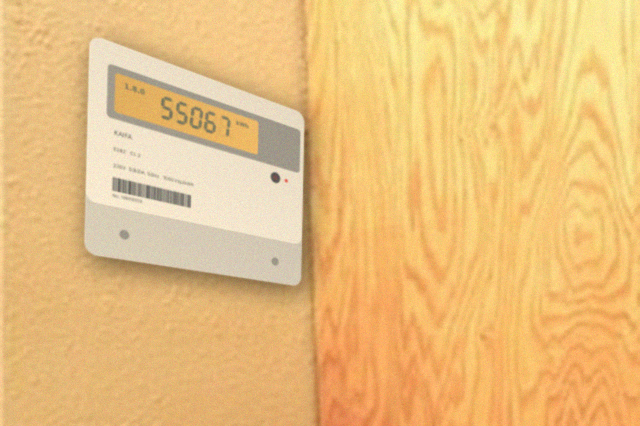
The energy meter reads 55067 kWh
